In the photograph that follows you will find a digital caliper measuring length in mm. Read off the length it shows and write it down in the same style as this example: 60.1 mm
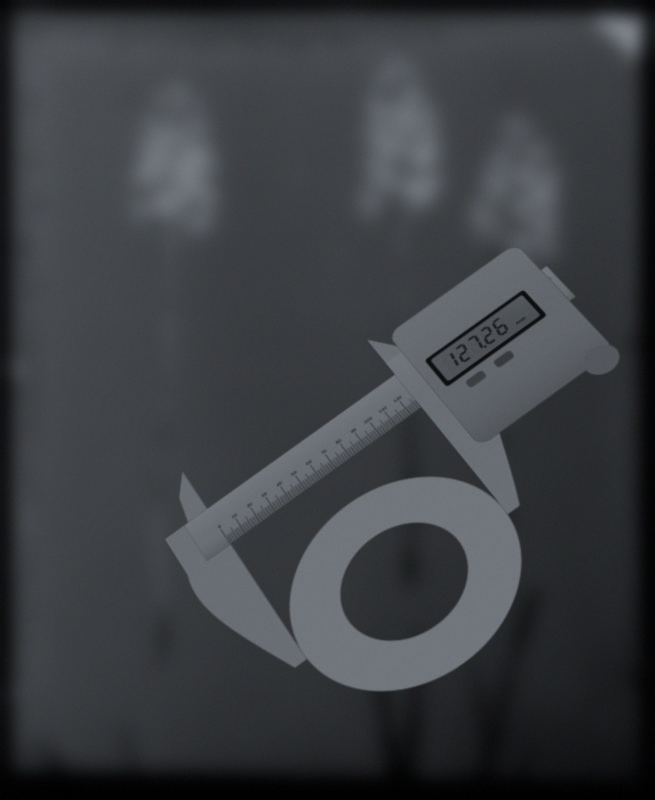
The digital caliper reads 127.26 mm
